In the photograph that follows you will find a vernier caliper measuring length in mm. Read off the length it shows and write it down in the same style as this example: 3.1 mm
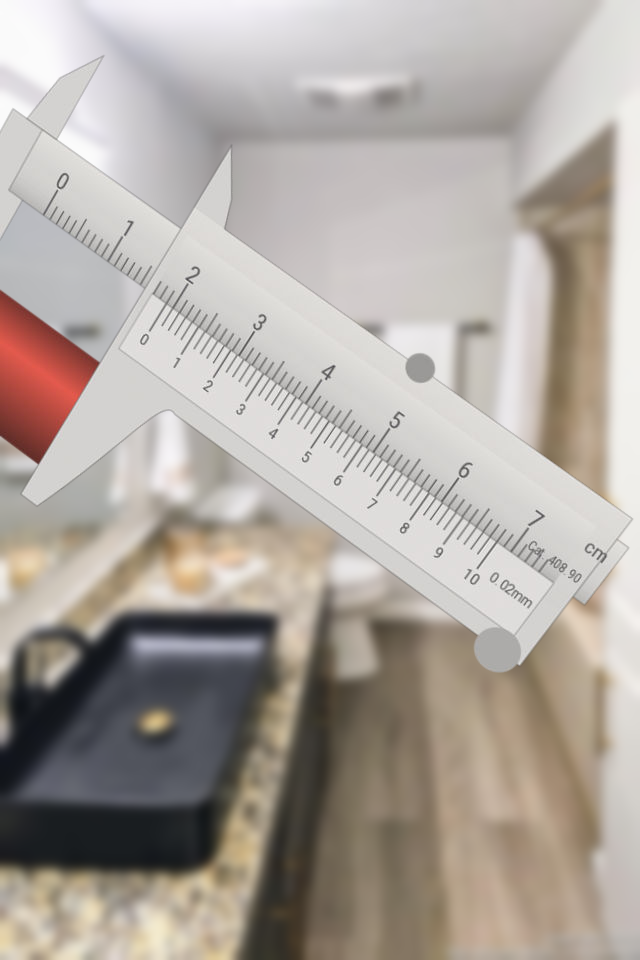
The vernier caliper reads 19.0 mm
